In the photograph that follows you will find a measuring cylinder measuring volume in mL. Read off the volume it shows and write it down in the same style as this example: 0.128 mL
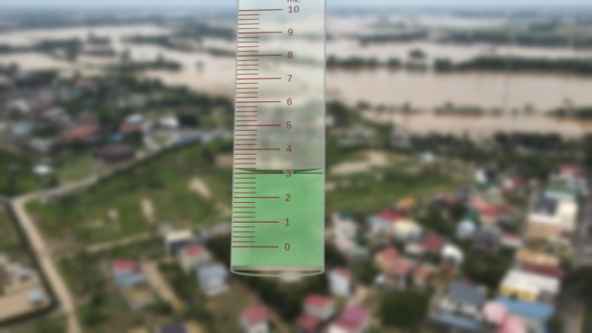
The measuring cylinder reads 3 mL
